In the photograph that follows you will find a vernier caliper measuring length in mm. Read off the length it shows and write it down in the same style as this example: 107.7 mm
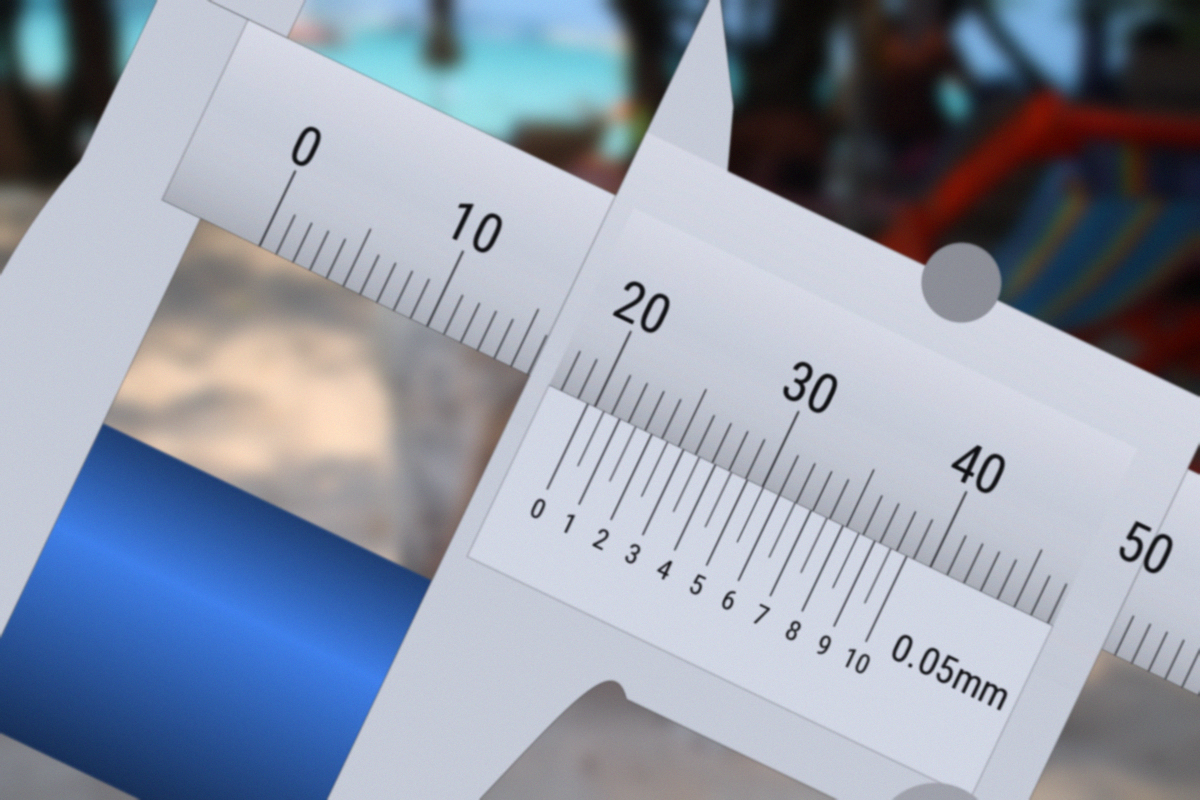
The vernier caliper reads 19.6 mm
